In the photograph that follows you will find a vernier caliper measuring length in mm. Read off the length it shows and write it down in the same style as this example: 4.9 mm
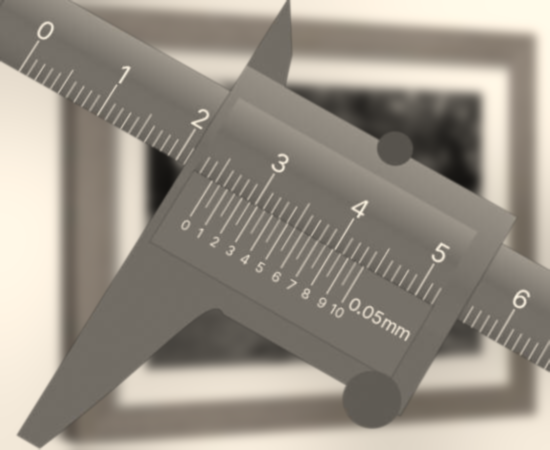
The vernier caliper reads 24.6 mm
